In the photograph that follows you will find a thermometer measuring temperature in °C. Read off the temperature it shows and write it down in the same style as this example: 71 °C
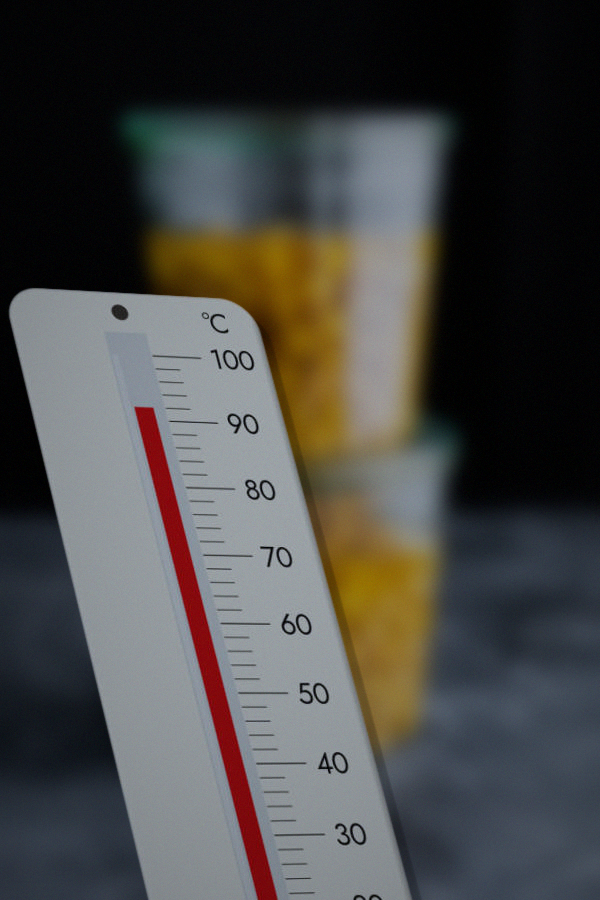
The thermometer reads 92 °C
